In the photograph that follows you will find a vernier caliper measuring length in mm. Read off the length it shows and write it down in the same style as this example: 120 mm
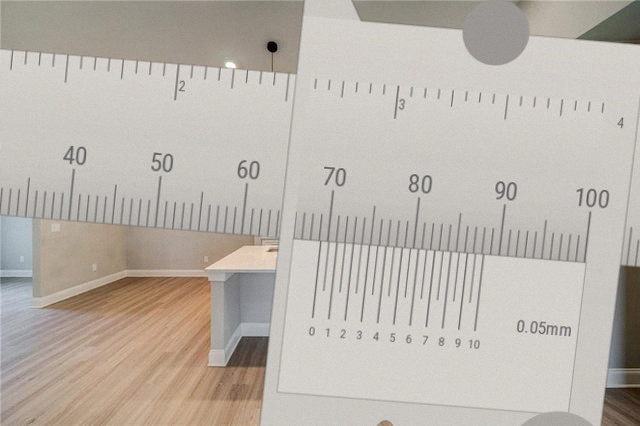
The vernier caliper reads 69.2 mm
